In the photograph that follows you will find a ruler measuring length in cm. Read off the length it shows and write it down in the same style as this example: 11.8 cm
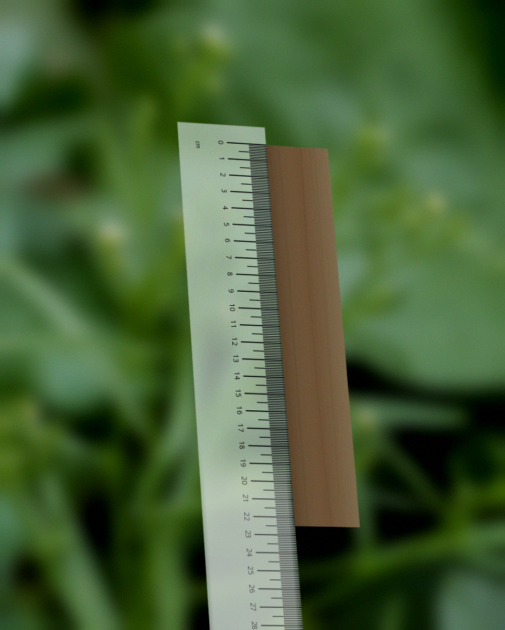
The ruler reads 22.5 cm
